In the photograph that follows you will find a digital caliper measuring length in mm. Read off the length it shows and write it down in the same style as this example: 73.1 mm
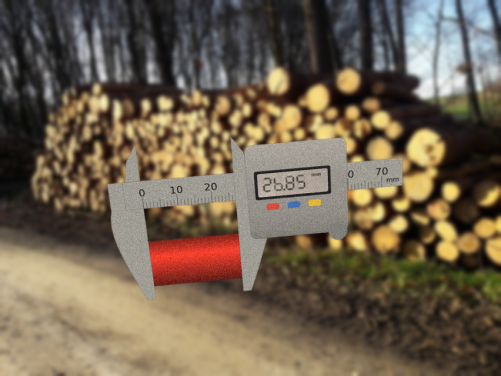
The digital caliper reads 26.85 mm
